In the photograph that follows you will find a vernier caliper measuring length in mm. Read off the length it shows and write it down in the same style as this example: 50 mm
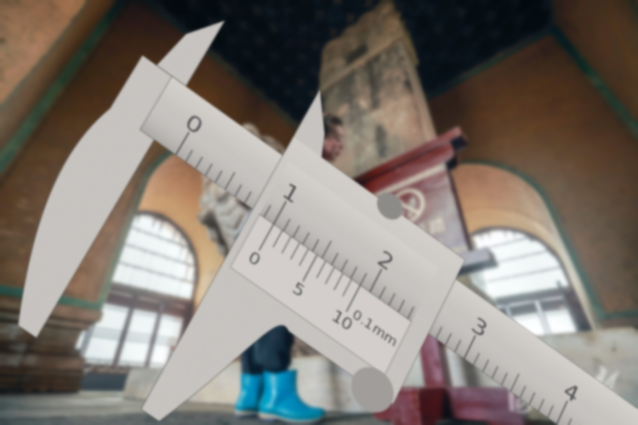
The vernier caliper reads 10.0 mm
